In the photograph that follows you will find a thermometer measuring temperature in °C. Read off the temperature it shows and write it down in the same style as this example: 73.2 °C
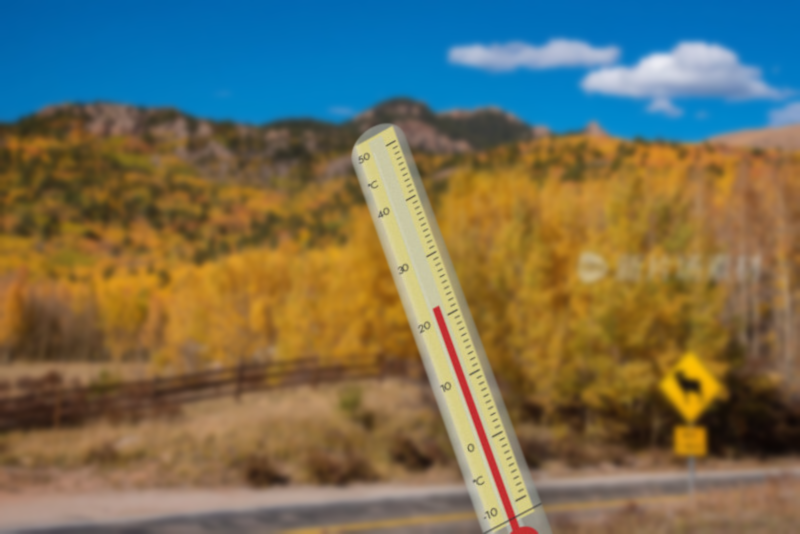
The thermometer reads 22 °C
